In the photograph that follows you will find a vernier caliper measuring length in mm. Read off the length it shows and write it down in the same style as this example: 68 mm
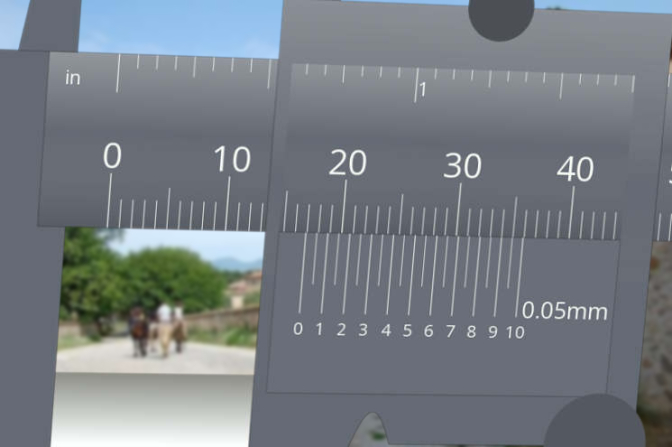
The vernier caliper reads 16.9 mm
